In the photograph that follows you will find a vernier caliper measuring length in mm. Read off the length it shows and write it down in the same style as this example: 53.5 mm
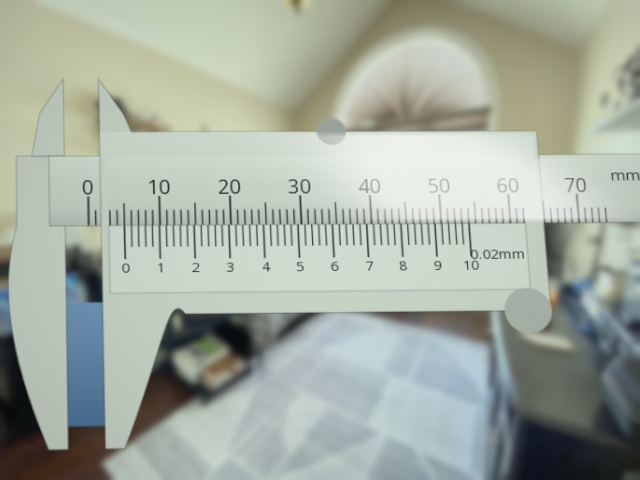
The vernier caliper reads 5.0 mm
